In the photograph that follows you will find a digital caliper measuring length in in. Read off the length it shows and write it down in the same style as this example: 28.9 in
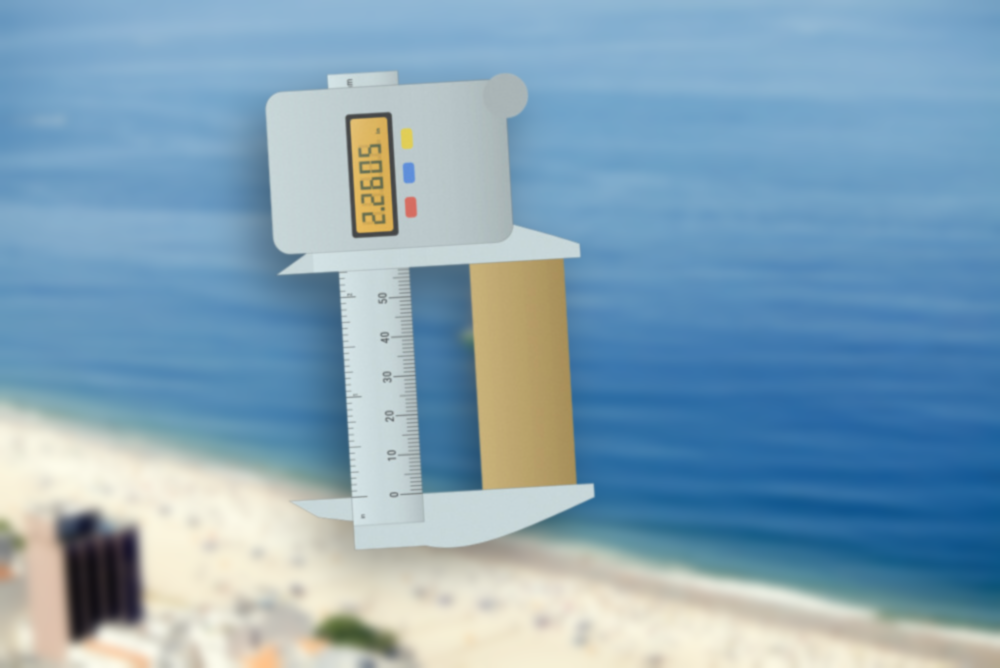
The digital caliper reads 2.2605 in
